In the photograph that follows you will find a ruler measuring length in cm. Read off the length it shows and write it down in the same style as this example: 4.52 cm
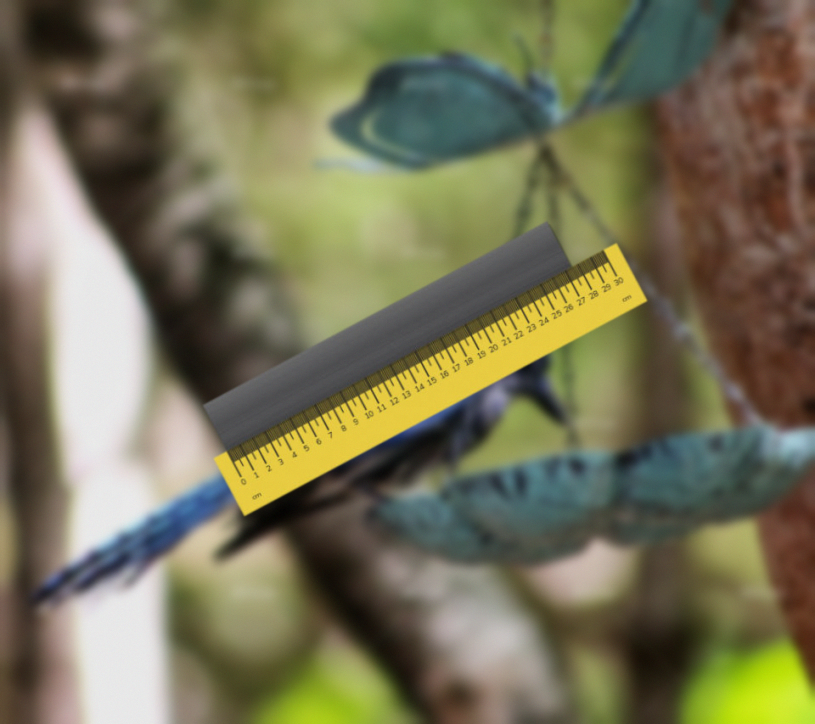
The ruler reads 27.5 cm
